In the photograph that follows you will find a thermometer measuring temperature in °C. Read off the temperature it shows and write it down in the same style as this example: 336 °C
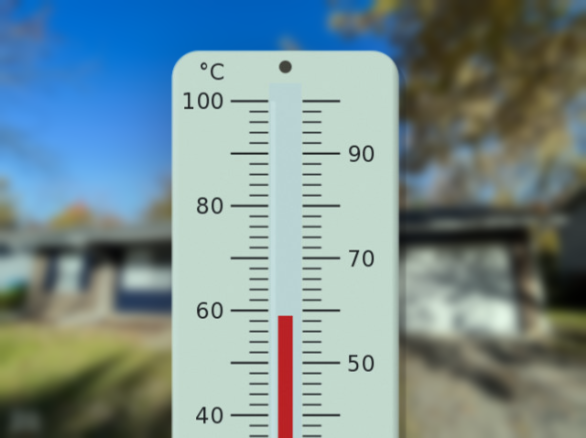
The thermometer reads 59 °C
